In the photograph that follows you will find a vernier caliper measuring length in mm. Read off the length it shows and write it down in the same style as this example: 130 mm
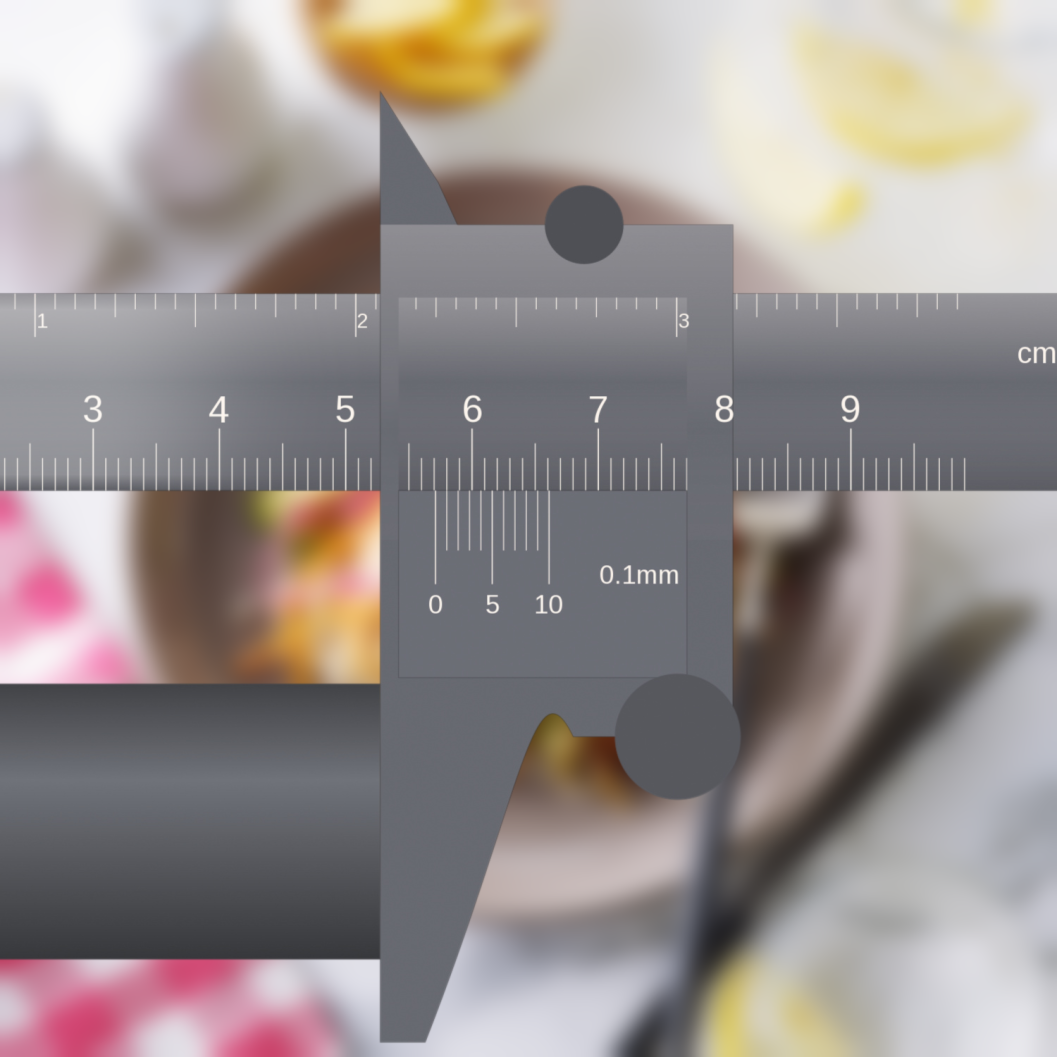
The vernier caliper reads 57.1 mm
